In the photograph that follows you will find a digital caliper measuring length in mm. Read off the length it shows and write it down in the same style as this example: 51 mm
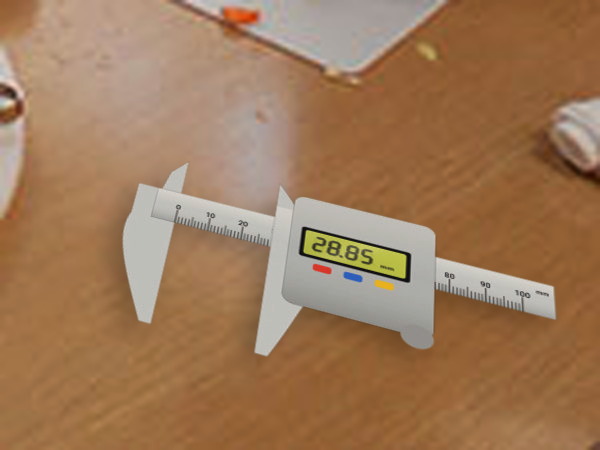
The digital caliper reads 28.85 mm
